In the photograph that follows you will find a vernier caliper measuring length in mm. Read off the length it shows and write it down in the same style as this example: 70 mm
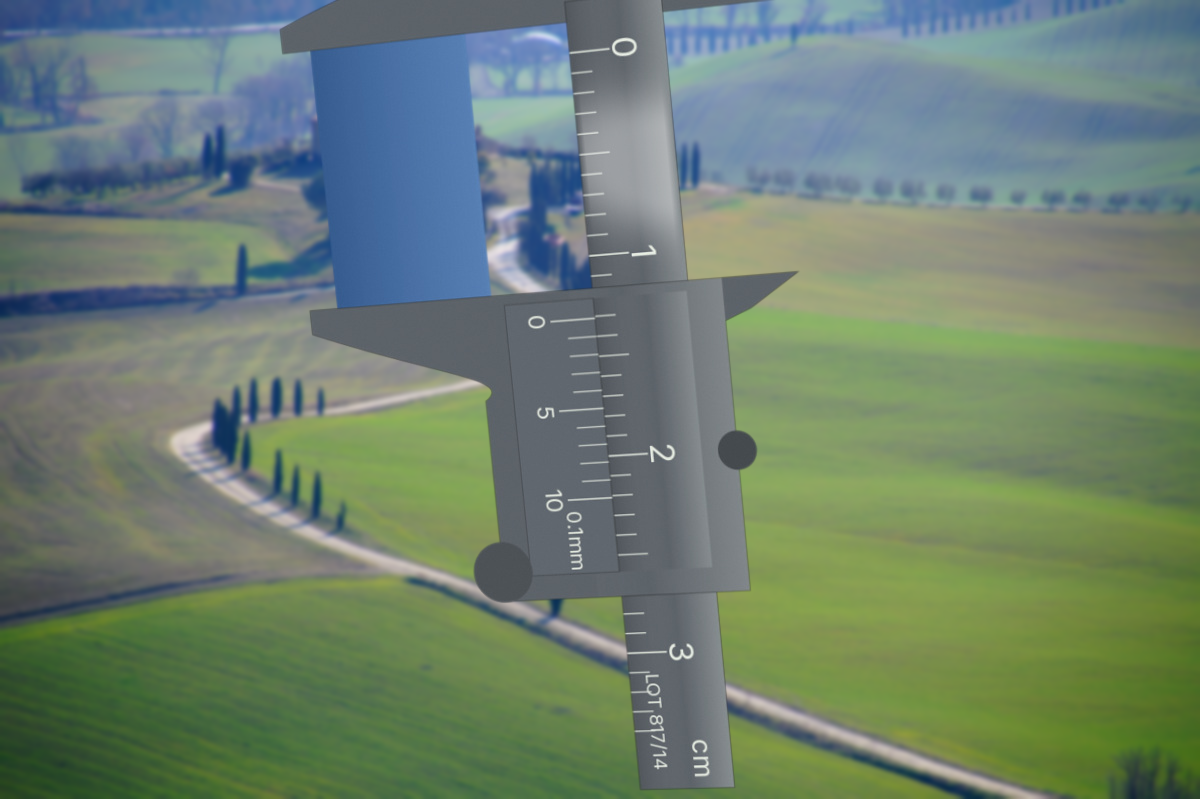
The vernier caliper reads 13.1 mm
